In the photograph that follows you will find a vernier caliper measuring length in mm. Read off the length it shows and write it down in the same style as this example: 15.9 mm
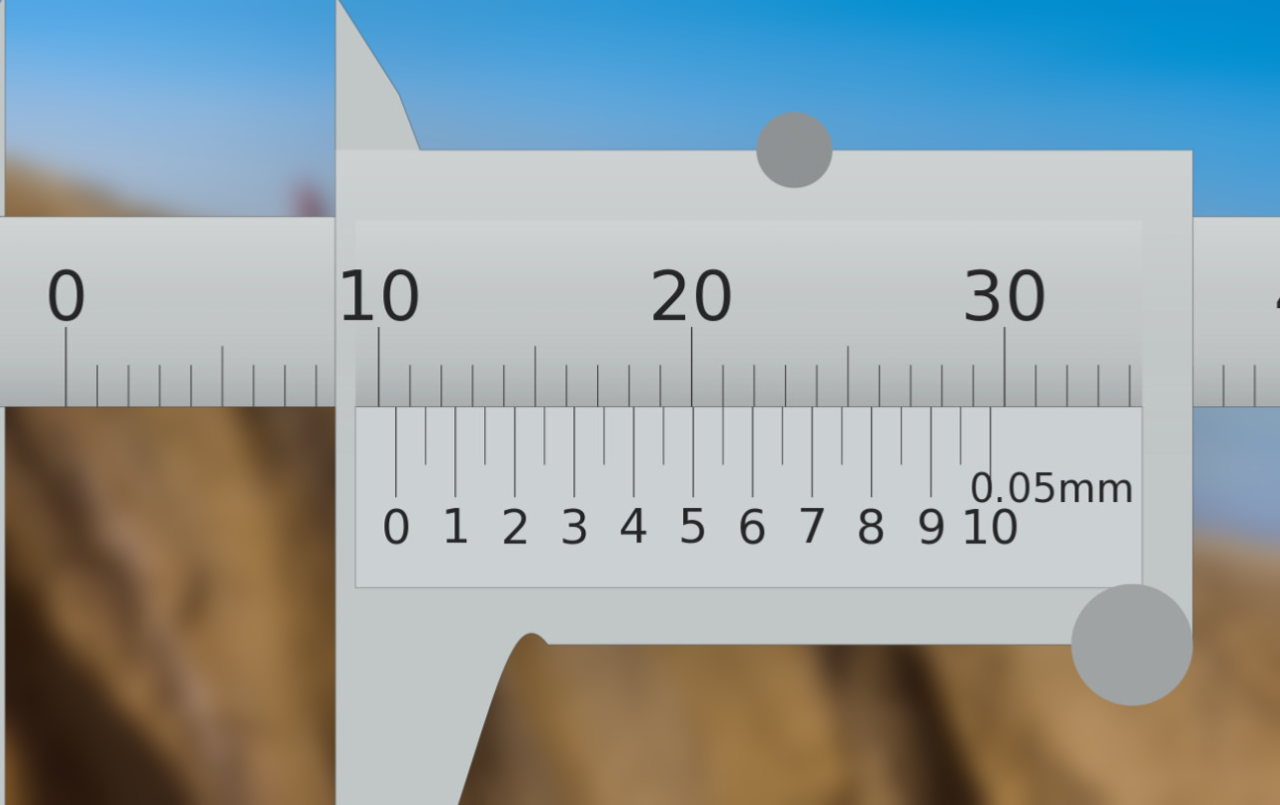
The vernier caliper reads 10.55 mm
